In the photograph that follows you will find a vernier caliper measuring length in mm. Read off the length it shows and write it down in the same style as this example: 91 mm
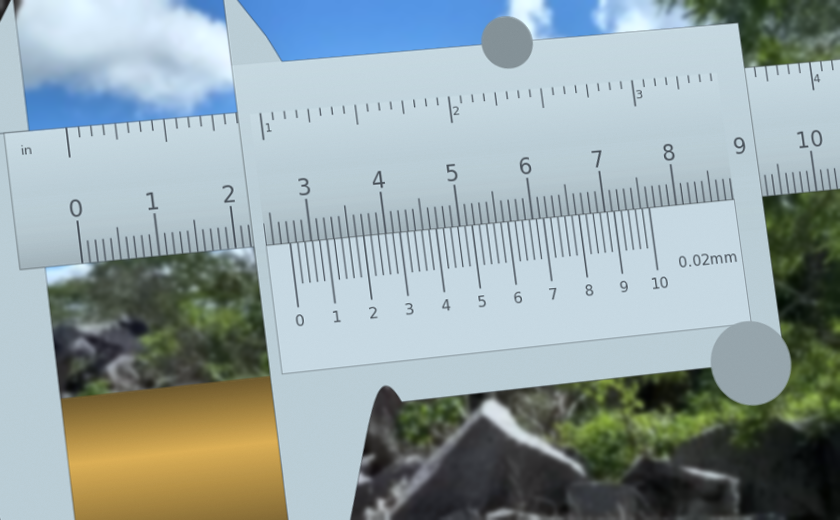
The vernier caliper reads 27.2 mm
